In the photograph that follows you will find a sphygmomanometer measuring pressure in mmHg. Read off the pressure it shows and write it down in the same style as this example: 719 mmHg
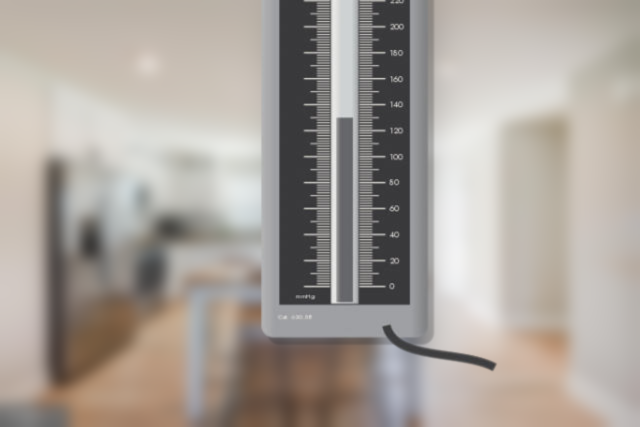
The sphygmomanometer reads 130 mmHg
